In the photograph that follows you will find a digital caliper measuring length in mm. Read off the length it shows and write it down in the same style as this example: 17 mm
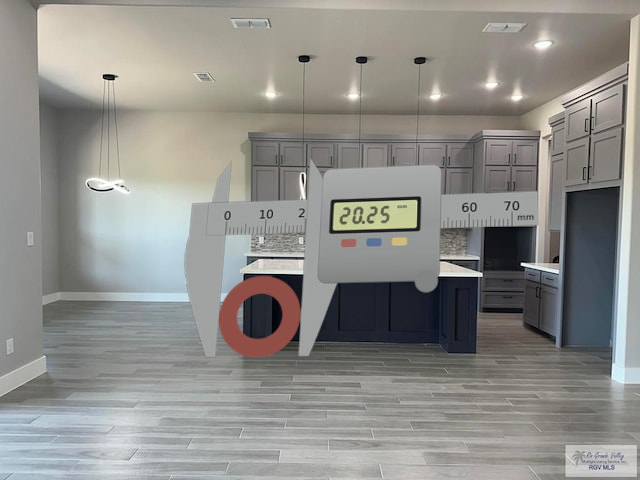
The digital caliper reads 20.25 mm
